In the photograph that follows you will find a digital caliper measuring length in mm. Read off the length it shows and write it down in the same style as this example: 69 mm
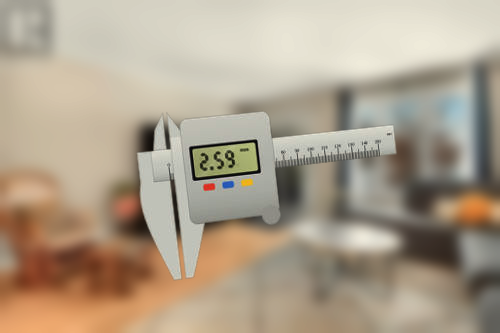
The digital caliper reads 2.59 mm
